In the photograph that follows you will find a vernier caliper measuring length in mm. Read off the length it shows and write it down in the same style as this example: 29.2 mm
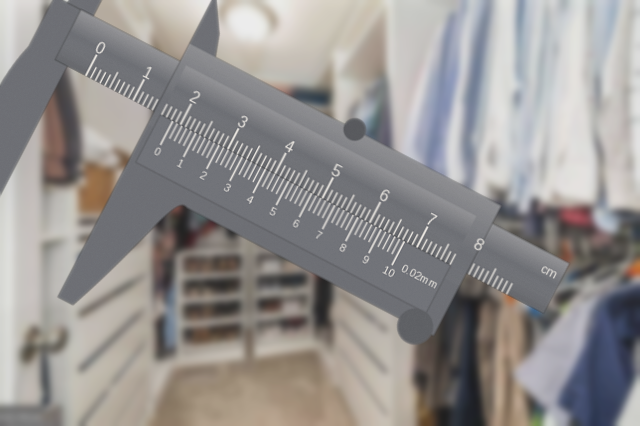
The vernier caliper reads 18.4 mm
